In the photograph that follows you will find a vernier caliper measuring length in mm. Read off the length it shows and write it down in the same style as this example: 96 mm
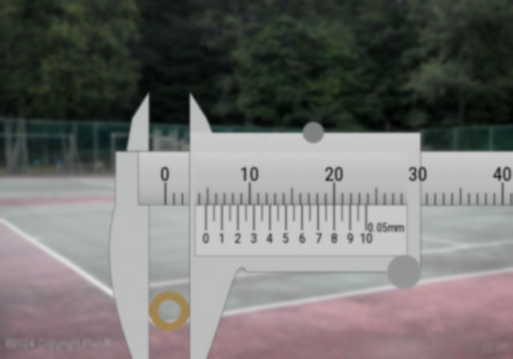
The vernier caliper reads 4.8 mm
